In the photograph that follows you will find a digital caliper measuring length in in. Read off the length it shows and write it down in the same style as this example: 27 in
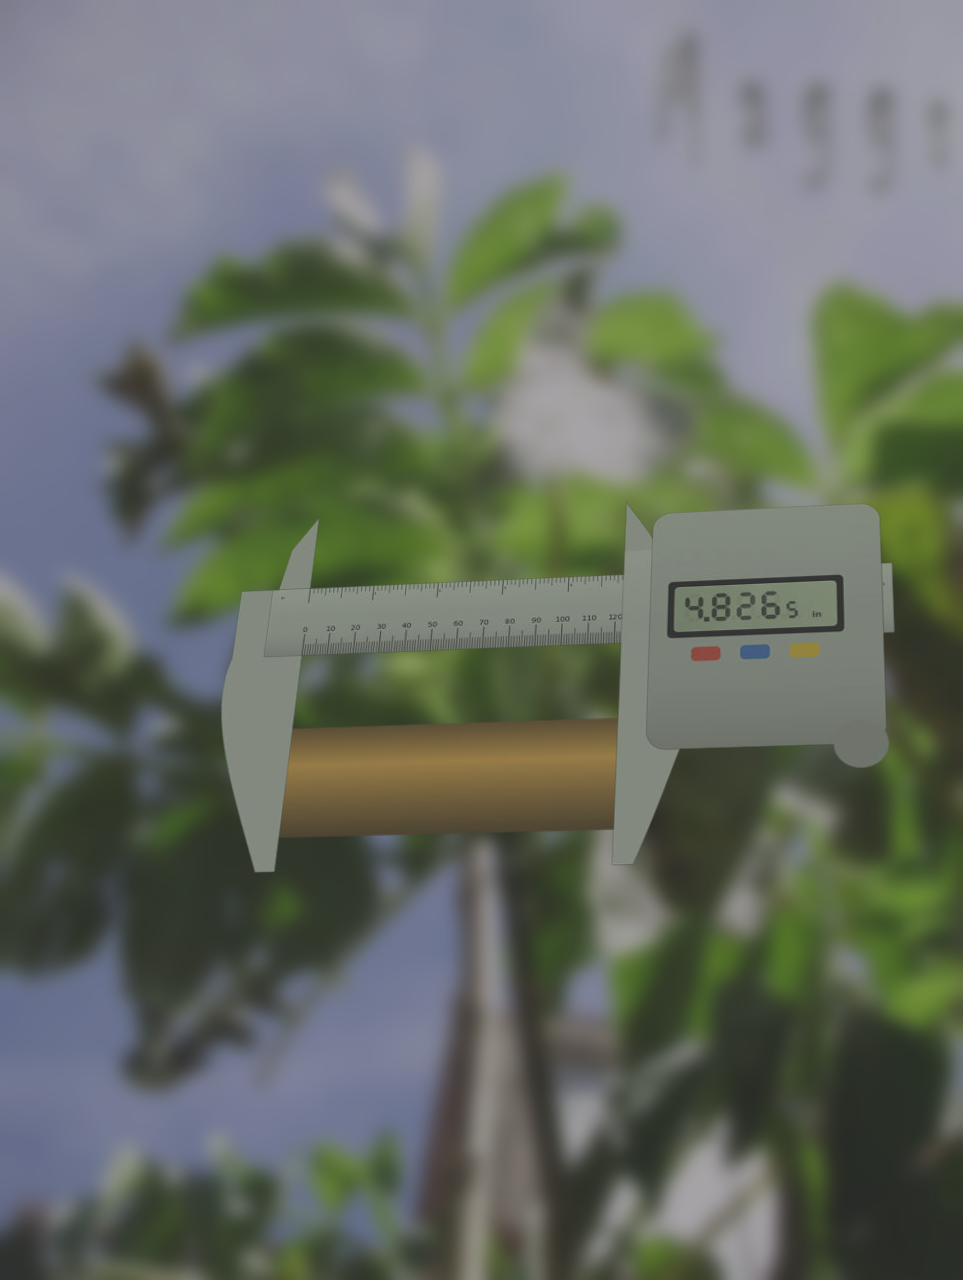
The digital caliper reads 4.8265 in
